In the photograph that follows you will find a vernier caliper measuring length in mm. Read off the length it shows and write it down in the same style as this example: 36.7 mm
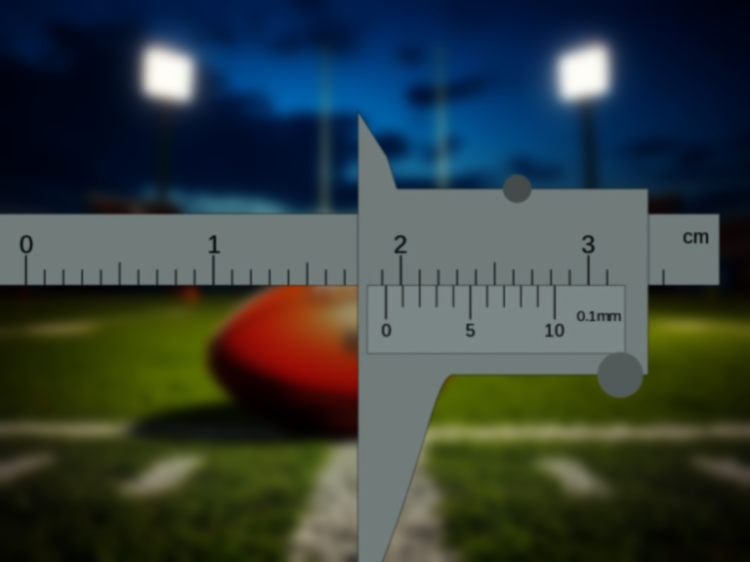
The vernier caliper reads 19.2 mm
